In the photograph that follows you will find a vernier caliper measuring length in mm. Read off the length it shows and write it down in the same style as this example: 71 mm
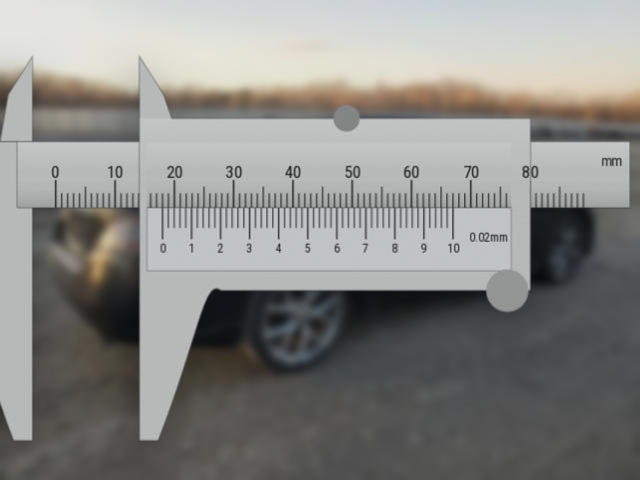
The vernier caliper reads 18.0 mm
